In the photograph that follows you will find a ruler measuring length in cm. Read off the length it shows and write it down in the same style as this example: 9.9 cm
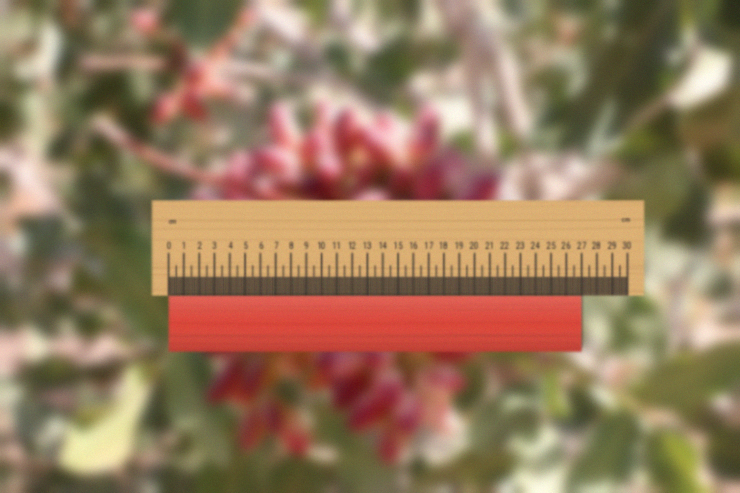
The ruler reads 27 cm
